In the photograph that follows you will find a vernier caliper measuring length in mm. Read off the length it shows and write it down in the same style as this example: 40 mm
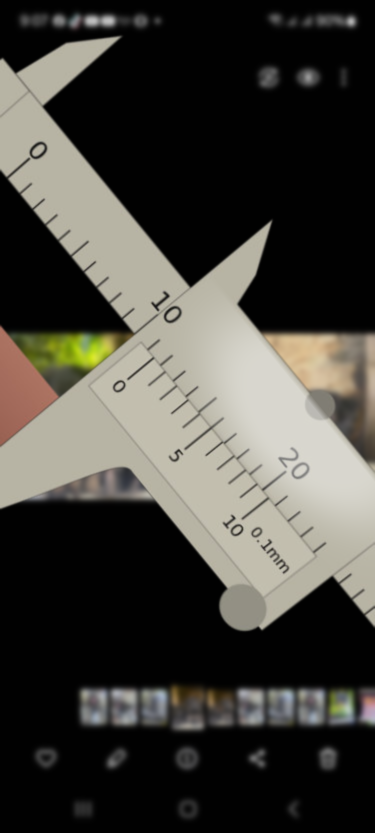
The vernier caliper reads 11.5 mm
